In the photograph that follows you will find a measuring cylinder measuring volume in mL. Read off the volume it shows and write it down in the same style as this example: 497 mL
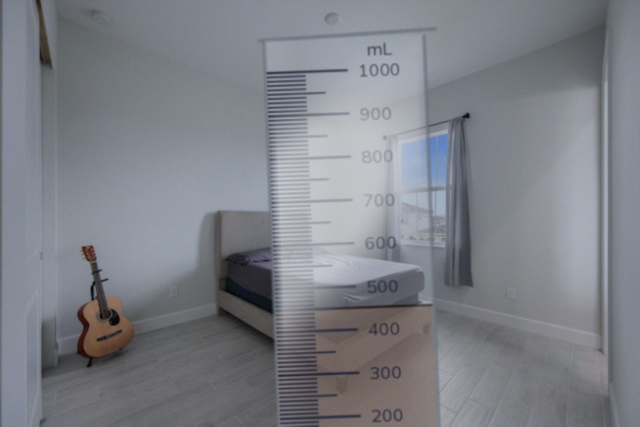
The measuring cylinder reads 450 mL
